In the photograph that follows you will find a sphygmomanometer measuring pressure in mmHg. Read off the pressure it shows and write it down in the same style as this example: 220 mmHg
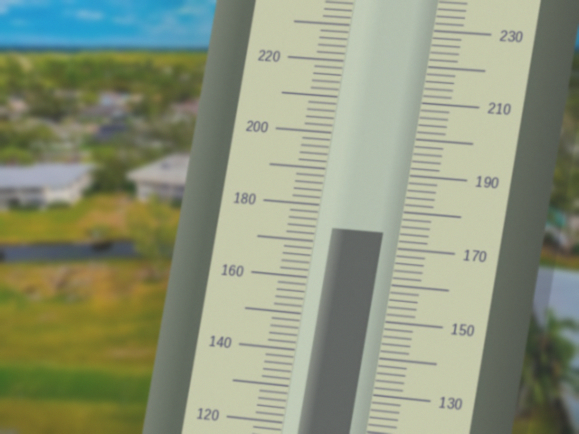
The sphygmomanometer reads 174 mmHg
